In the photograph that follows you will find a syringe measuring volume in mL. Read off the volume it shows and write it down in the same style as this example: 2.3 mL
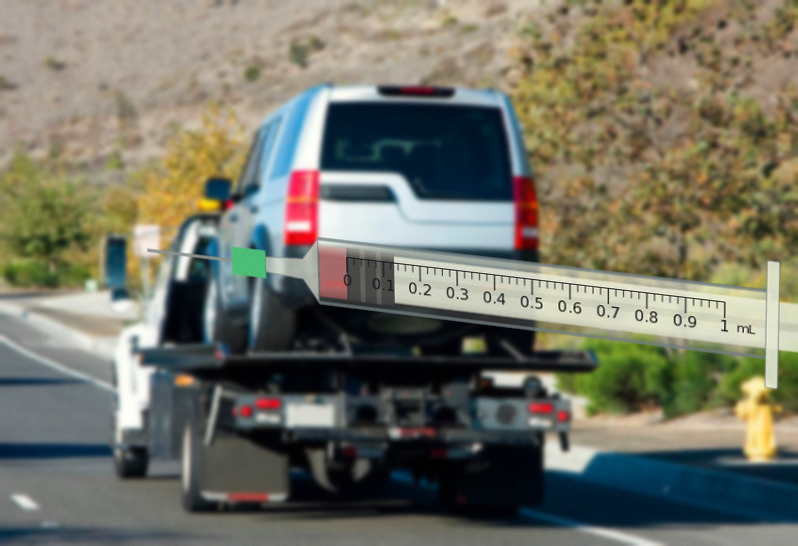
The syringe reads 0 mL
